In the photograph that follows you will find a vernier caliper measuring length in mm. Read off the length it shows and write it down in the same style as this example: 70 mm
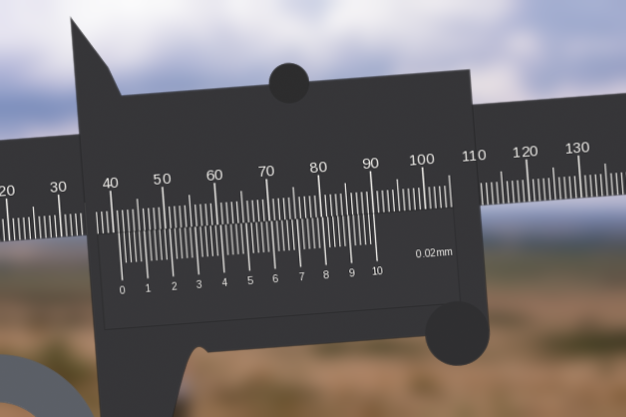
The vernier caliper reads 41.0 mm
